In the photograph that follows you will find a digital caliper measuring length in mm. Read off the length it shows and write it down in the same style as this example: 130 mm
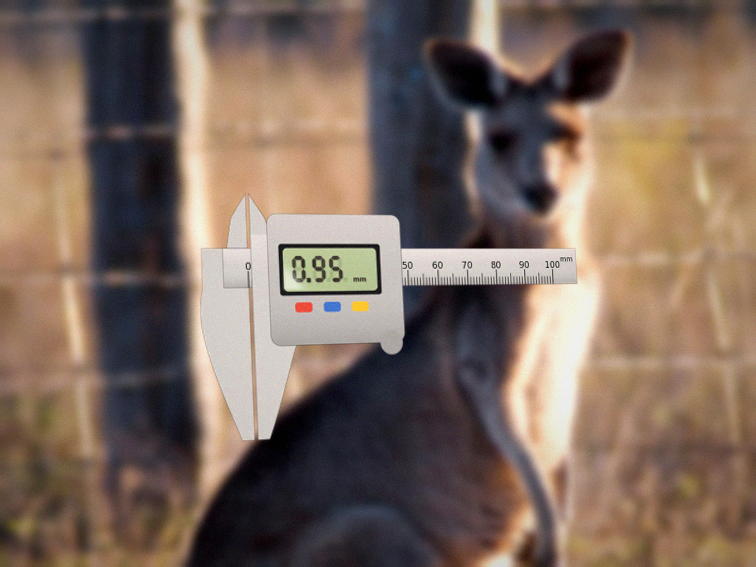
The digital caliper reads 0.95 mm
